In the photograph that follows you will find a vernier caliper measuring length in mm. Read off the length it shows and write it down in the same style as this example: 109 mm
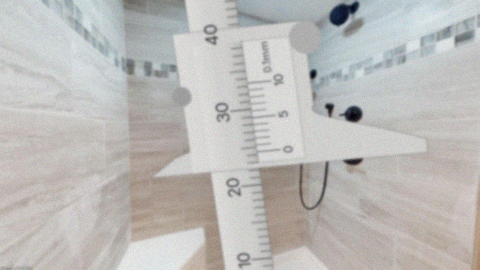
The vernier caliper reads 24.4 mm
